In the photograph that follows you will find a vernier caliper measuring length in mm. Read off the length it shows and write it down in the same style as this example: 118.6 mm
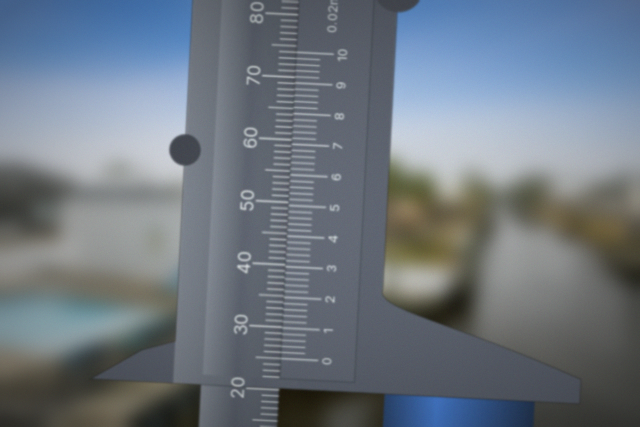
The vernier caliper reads 25.0 mm
